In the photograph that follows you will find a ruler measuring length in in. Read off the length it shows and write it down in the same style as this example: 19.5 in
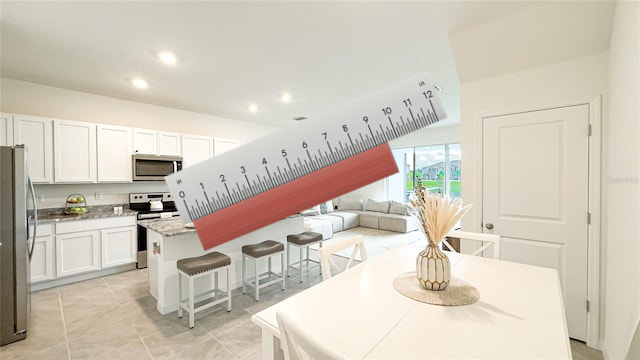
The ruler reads 9.5 in
